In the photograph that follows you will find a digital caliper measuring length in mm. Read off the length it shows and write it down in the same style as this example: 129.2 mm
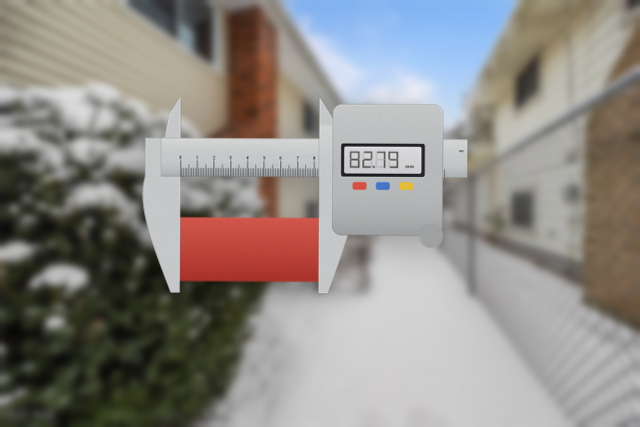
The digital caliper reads 82.79 mm
